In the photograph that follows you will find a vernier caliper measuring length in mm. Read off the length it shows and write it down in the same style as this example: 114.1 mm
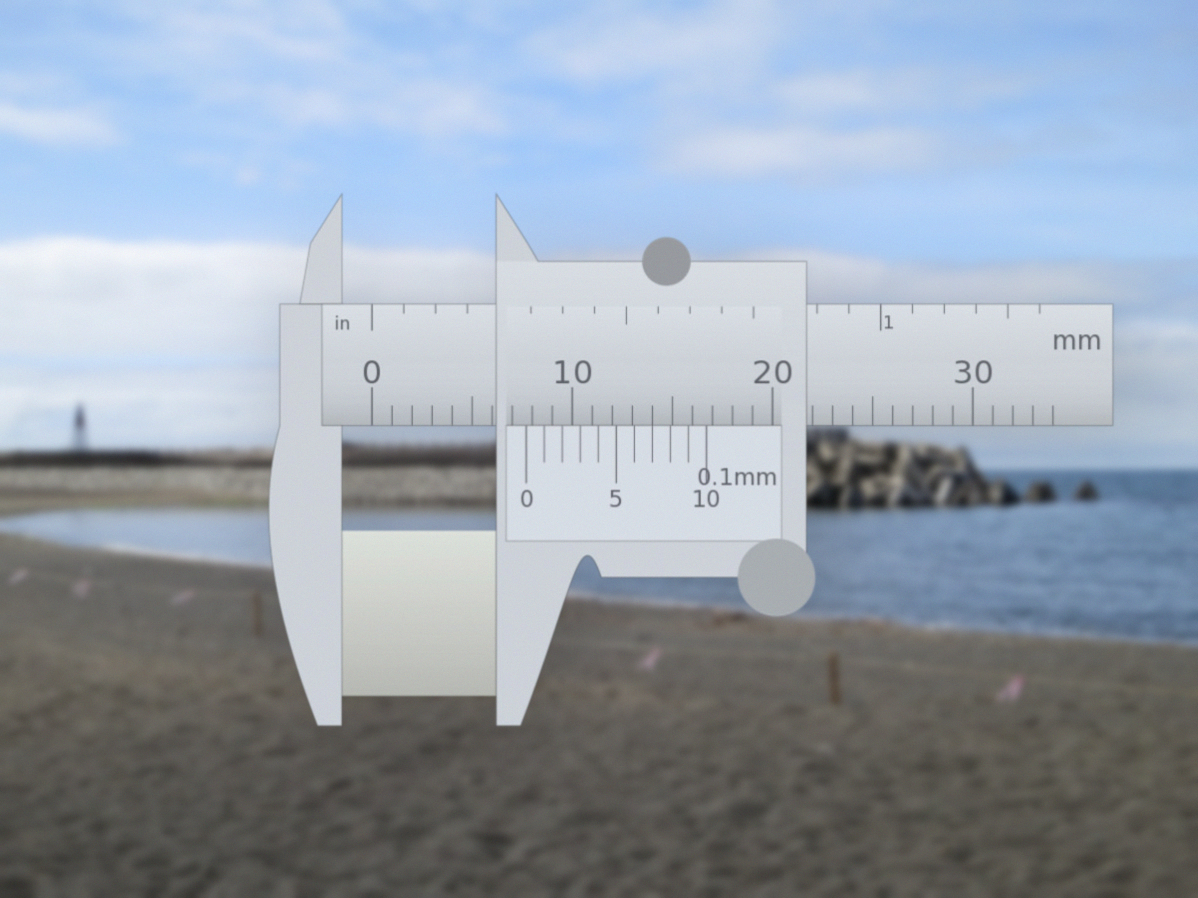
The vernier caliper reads 7.7 mm
